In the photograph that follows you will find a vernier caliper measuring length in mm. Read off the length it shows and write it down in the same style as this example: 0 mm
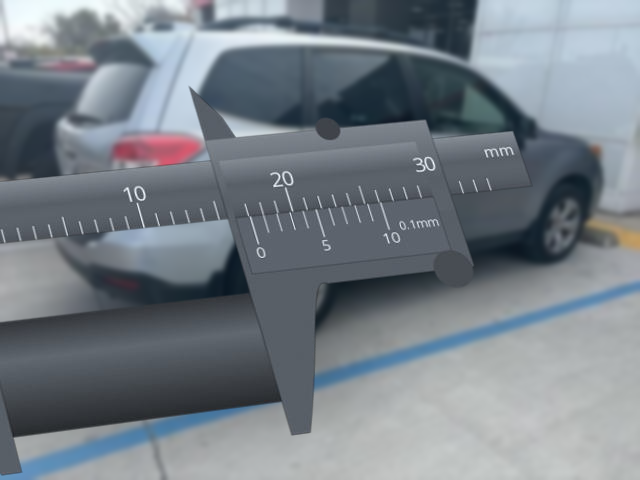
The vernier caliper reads 17.1 mm
